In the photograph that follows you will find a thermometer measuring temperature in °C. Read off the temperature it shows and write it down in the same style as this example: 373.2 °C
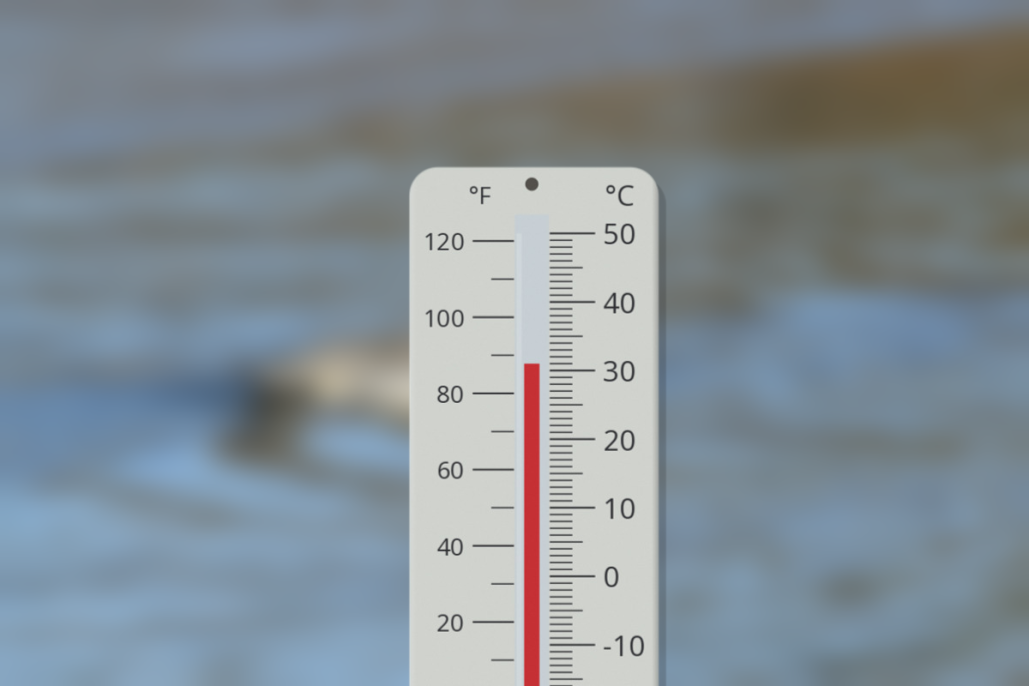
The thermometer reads 31 °C
